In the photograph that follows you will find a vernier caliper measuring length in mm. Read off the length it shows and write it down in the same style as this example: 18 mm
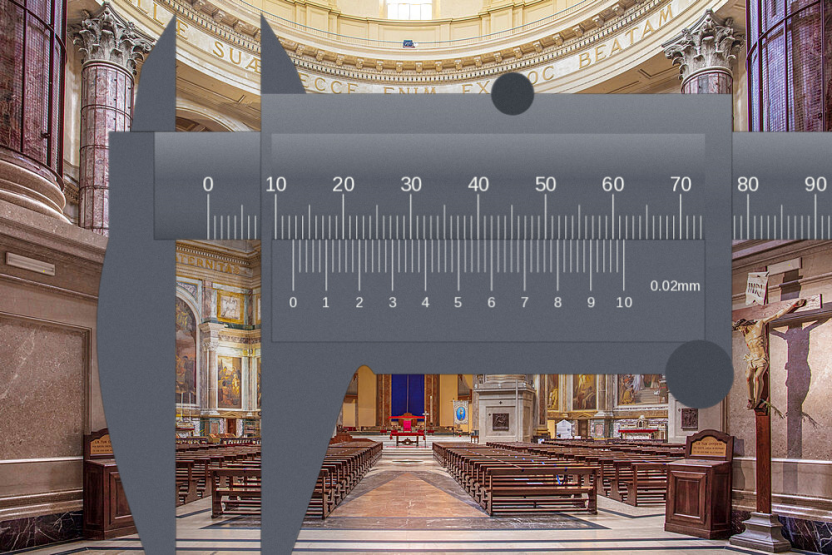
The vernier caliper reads 12.6 mm
